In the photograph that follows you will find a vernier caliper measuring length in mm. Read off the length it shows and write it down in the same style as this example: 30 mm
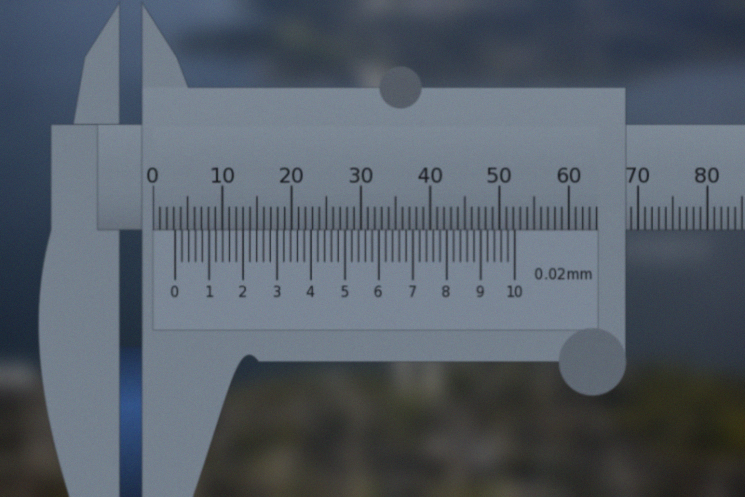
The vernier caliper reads 3.2 mm
